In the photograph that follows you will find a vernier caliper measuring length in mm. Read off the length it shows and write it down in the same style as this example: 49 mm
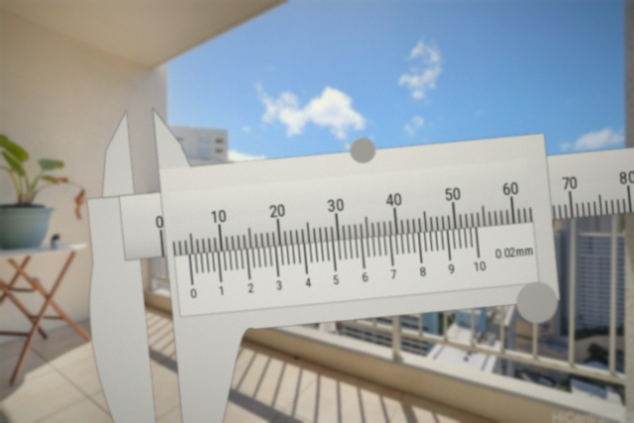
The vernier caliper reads 4.5 mm
